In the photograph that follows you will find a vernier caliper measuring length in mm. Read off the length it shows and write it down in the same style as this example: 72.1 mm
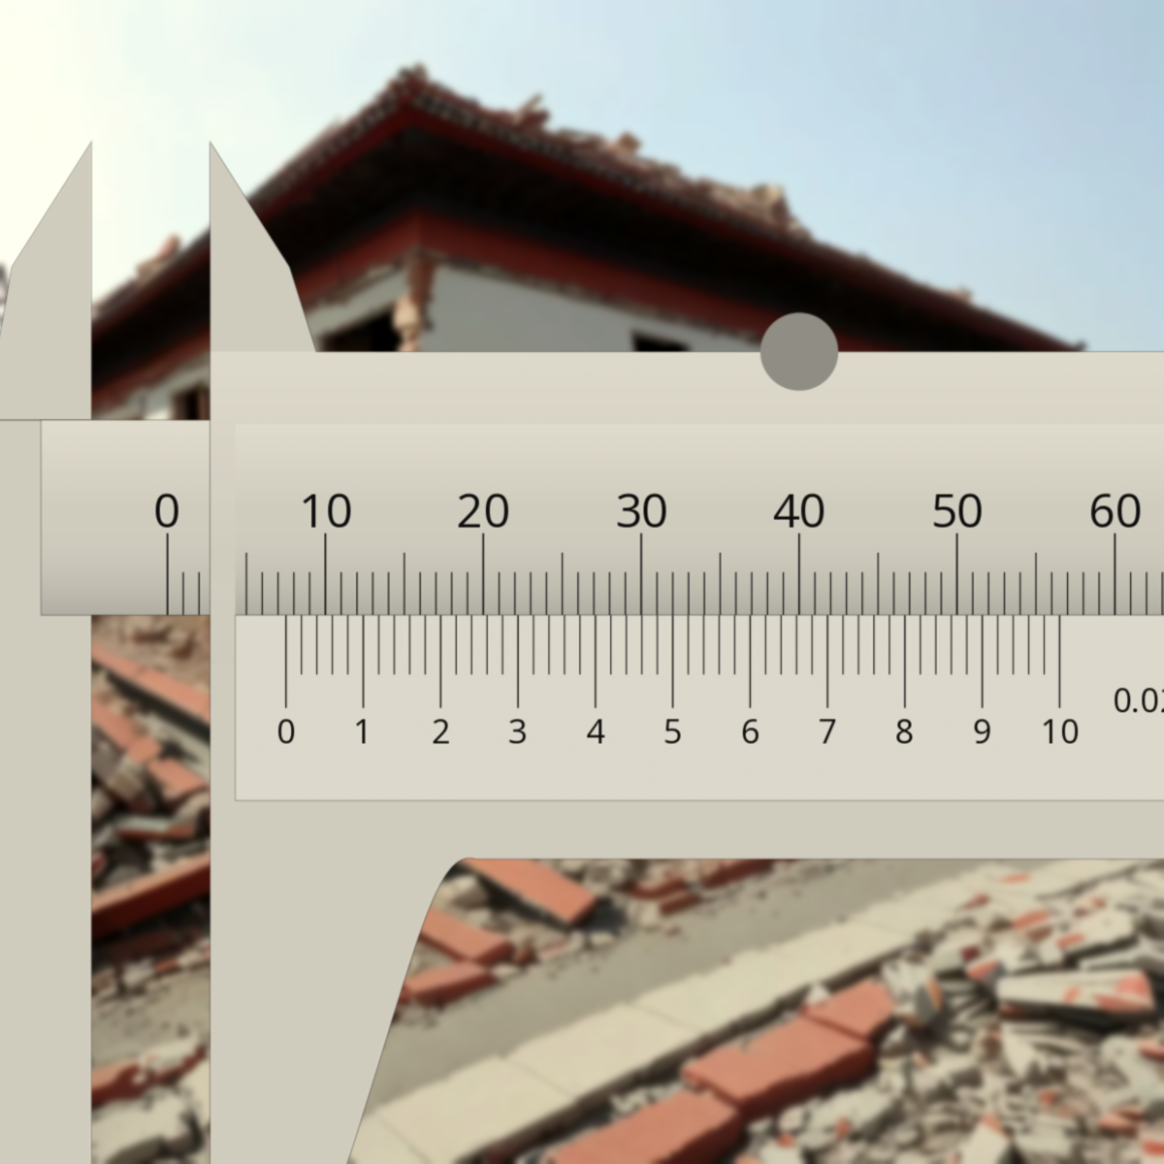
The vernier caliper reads 7.5 mm
